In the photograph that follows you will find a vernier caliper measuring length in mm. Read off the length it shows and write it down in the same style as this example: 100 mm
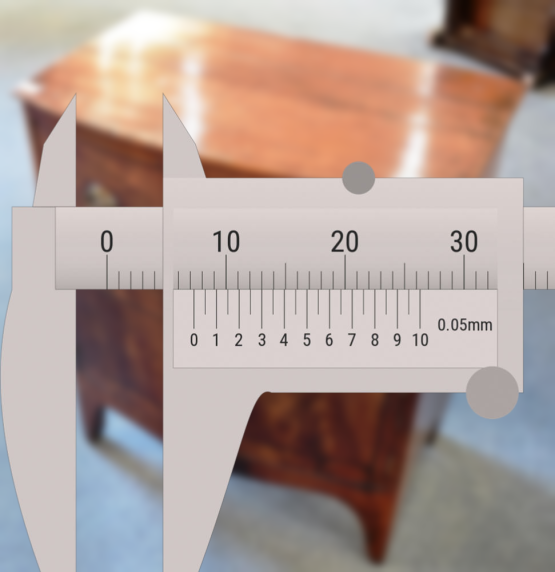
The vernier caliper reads 7.3 mm
